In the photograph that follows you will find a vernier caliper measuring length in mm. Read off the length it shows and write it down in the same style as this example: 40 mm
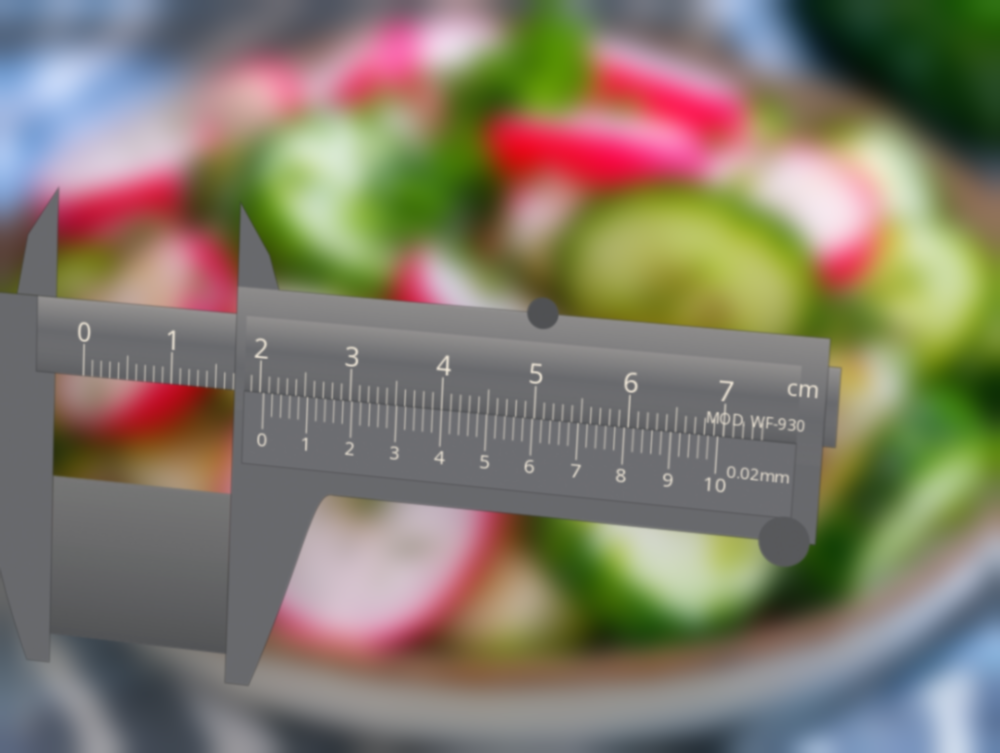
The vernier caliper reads 20.4 mm
